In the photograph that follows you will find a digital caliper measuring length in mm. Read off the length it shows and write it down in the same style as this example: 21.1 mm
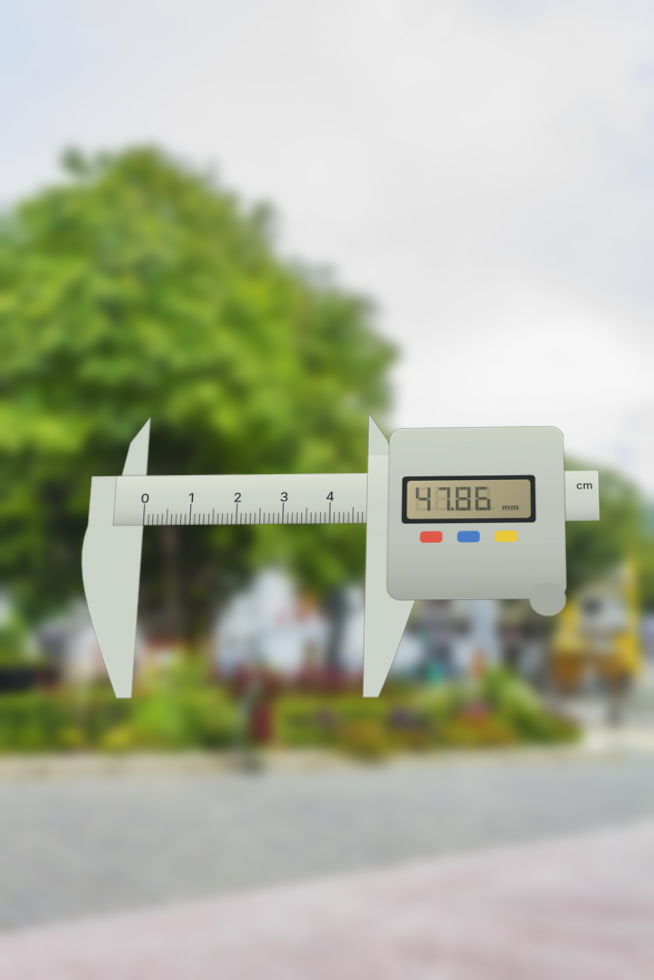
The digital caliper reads 47.86 mm
